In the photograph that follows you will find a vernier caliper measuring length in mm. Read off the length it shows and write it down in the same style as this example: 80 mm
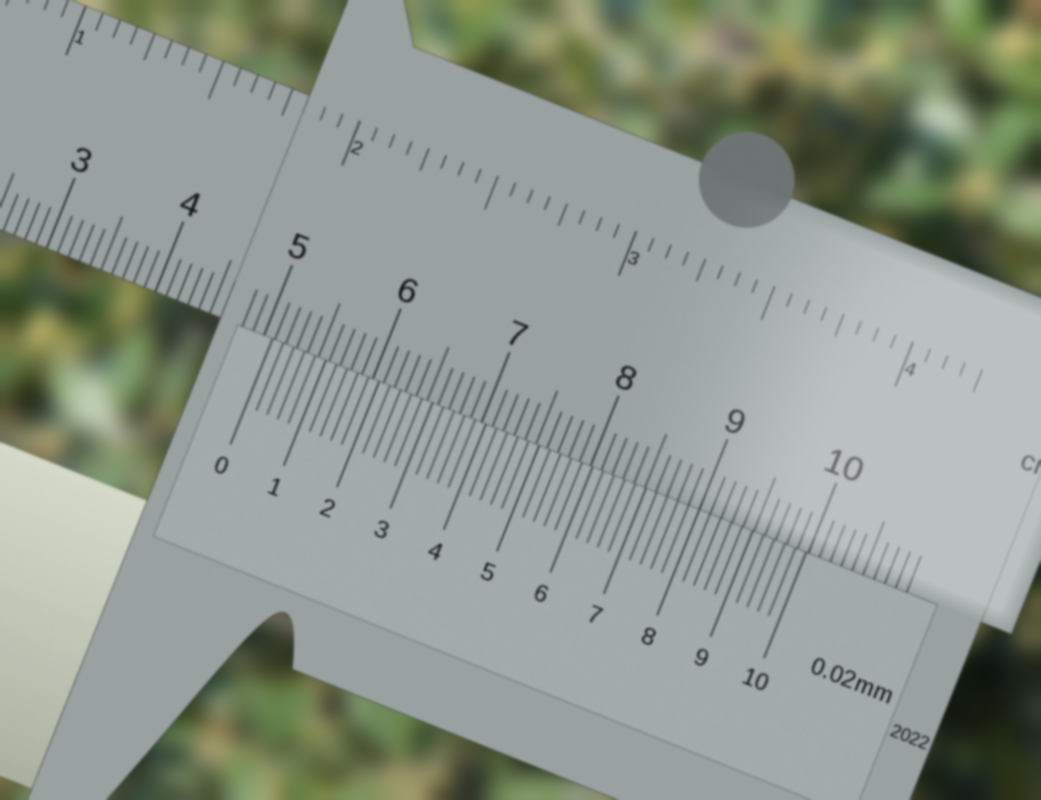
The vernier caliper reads 50.8 mm
